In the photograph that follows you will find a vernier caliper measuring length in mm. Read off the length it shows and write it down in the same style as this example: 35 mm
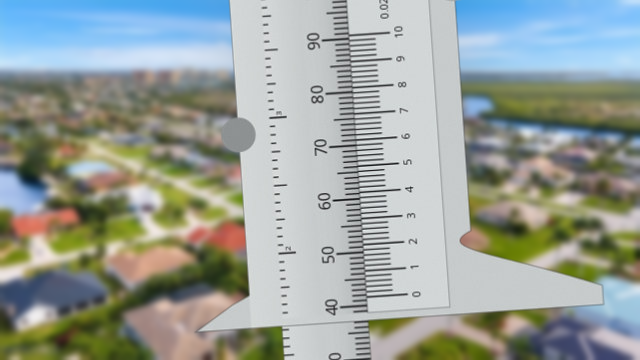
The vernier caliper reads 41.6 mm
